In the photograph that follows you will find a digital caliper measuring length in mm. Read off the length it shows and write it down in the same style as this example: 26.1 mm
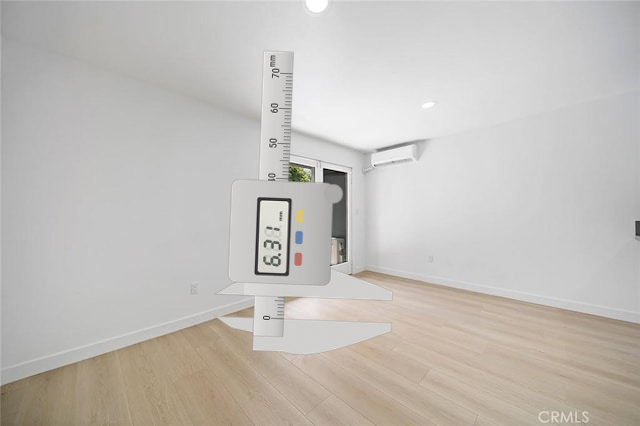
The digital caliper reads 6.31 mm
